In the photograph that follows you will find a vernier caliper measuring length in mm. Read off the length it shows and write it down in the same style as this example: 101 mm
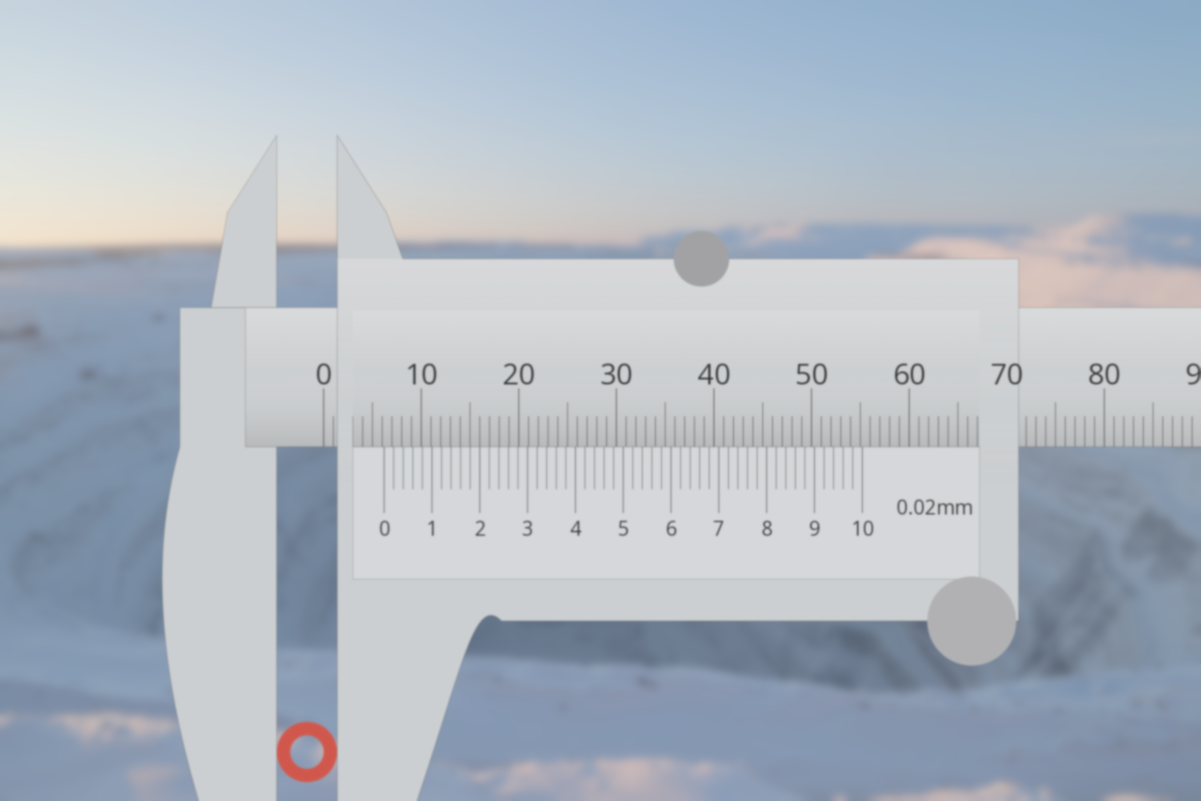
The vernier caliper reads 6.2 mm
